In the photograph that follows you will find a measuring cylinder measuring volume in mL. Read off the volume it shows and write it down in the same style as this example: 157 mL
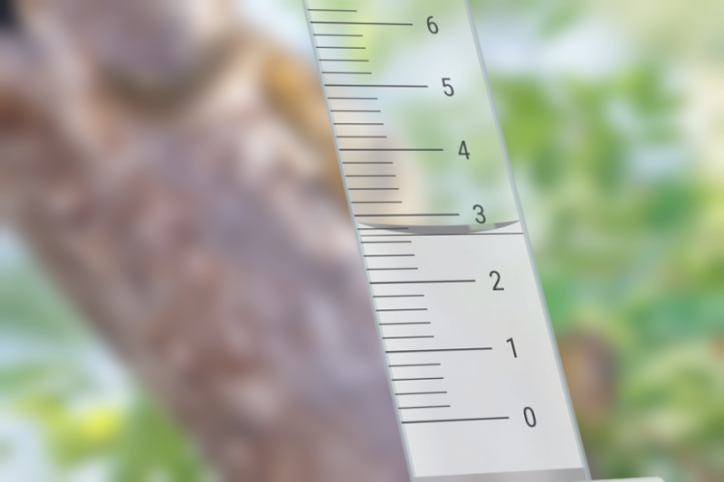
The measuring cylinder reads 2.7 mL
